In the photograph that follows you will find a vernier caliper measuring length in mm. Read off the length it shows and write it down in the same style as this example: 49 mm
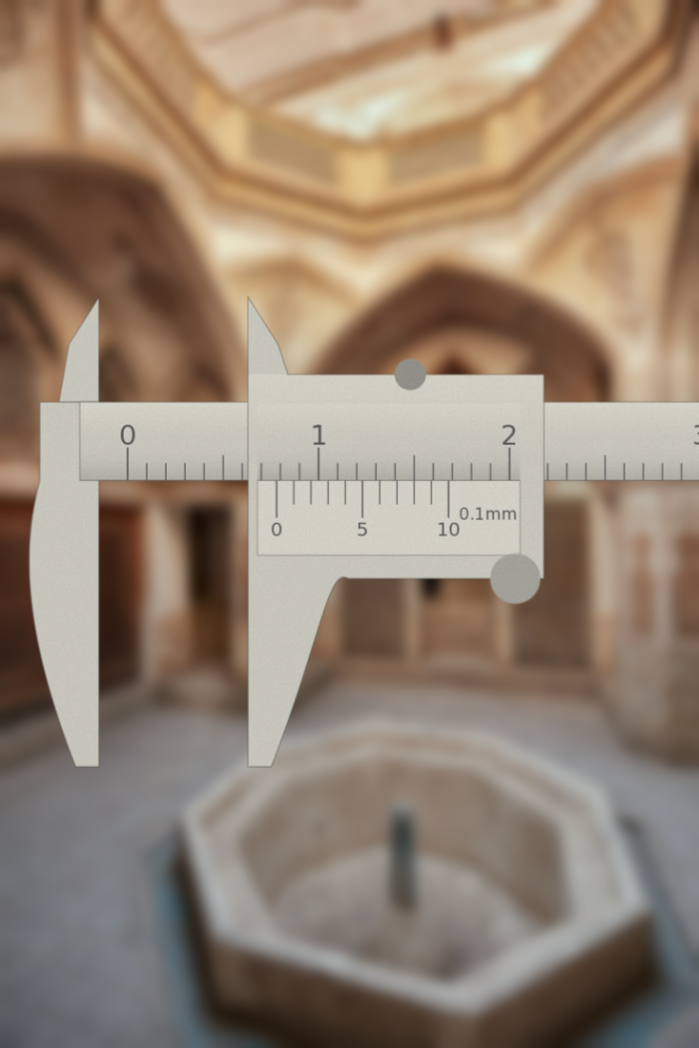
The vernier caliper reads 7.8 mm
